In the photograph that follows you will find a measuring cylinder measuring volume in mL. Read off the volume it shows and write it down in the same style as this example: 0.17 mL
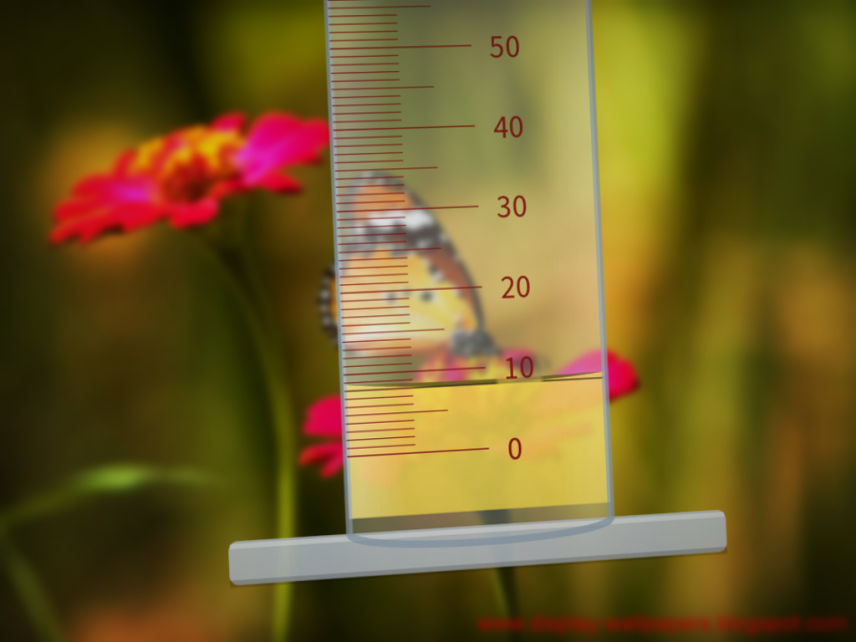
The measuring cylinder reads 8 mL
